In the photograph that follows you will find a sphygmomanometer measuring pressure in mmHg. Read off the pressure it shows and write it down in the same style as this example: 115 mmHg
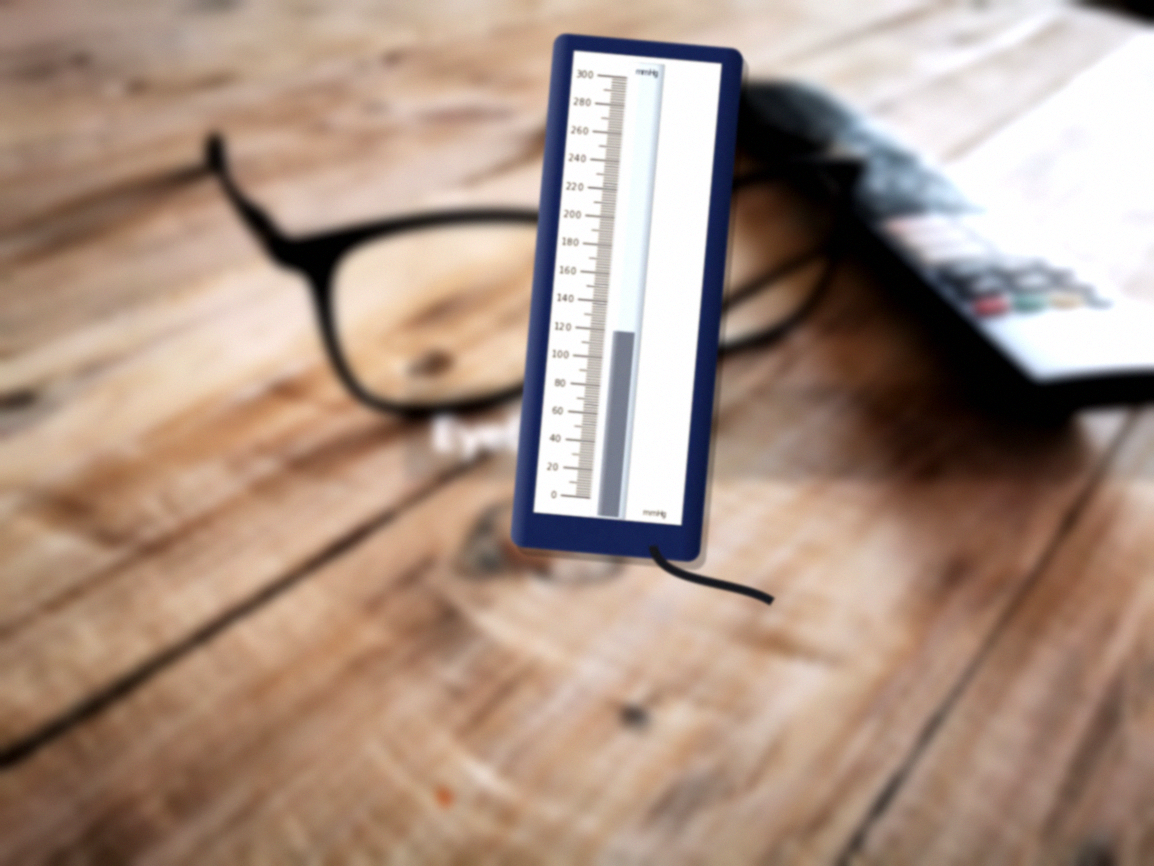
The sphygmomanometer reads 120 mmHg
